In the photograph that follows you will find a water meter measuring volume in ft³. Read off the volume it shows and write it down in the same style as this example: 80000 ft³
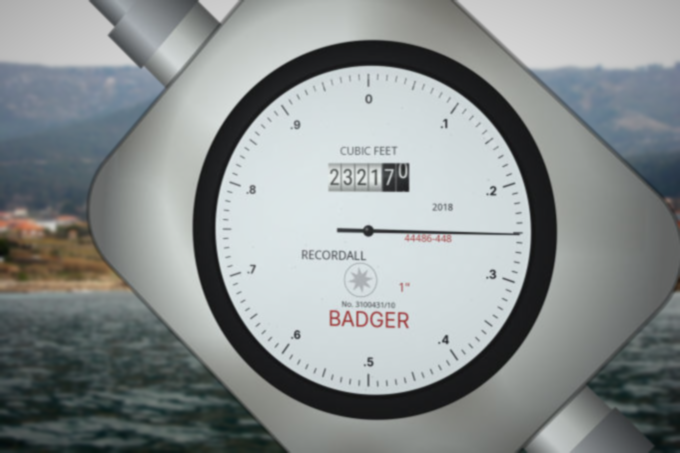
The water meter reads 232170.25 ft³
